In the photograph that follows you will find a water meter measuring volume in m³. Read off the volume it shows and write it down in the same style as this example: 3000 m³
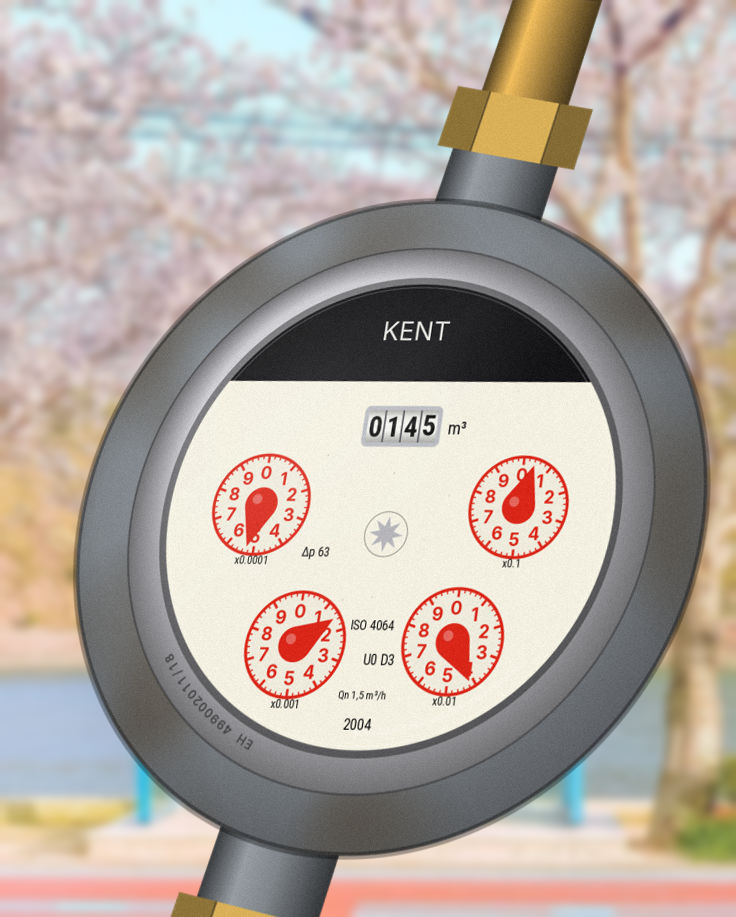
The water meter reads 145.0415 m³
